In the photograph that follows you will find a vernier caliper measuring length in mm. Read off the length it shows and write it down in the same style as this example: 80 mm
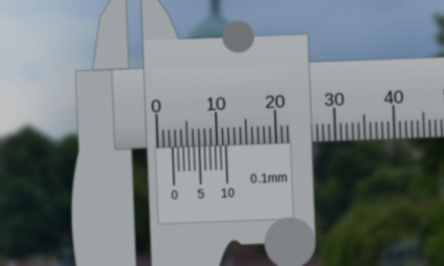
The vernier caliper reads 2.5 mm
